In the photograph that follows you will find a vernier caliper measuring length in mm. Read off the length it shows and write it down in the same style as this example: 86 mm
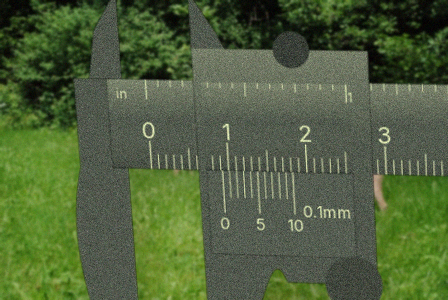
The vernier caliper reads 9.2 mm
